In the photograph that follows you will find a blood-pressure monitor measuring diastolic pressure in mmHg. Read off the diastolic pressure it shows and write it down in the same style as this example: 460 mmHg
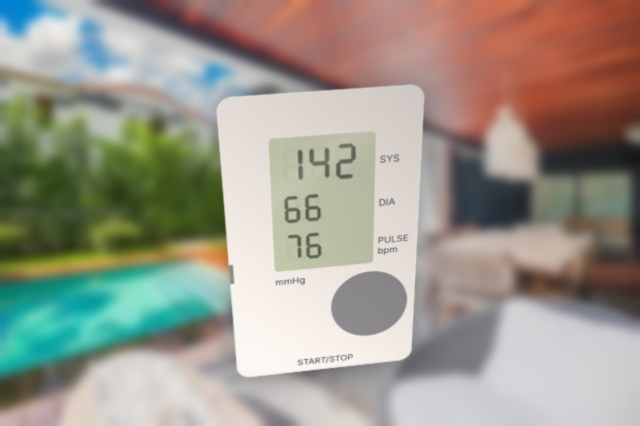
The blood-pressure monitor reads 66 mmHg
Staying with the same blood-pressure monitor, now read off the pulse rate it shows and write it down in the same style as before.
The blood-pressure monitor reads 76 bpm
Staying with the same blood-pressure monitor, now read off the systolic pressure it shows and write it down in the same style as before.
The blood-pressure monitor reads 142 mmHg
